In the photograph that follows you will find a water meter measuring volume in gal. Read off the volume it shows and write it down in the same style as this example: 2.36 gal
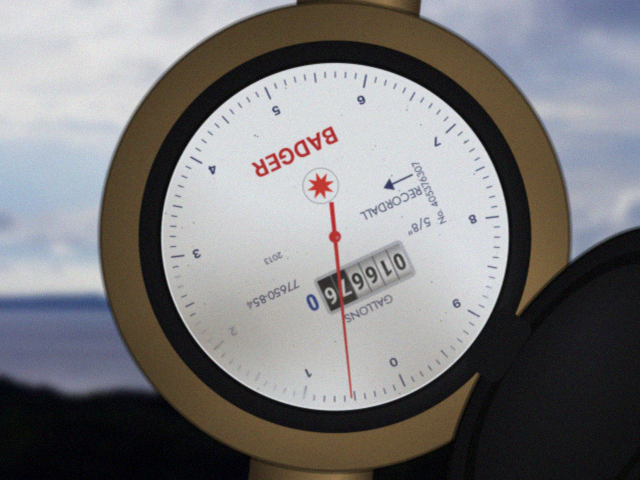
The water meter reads 166760.5 gal
